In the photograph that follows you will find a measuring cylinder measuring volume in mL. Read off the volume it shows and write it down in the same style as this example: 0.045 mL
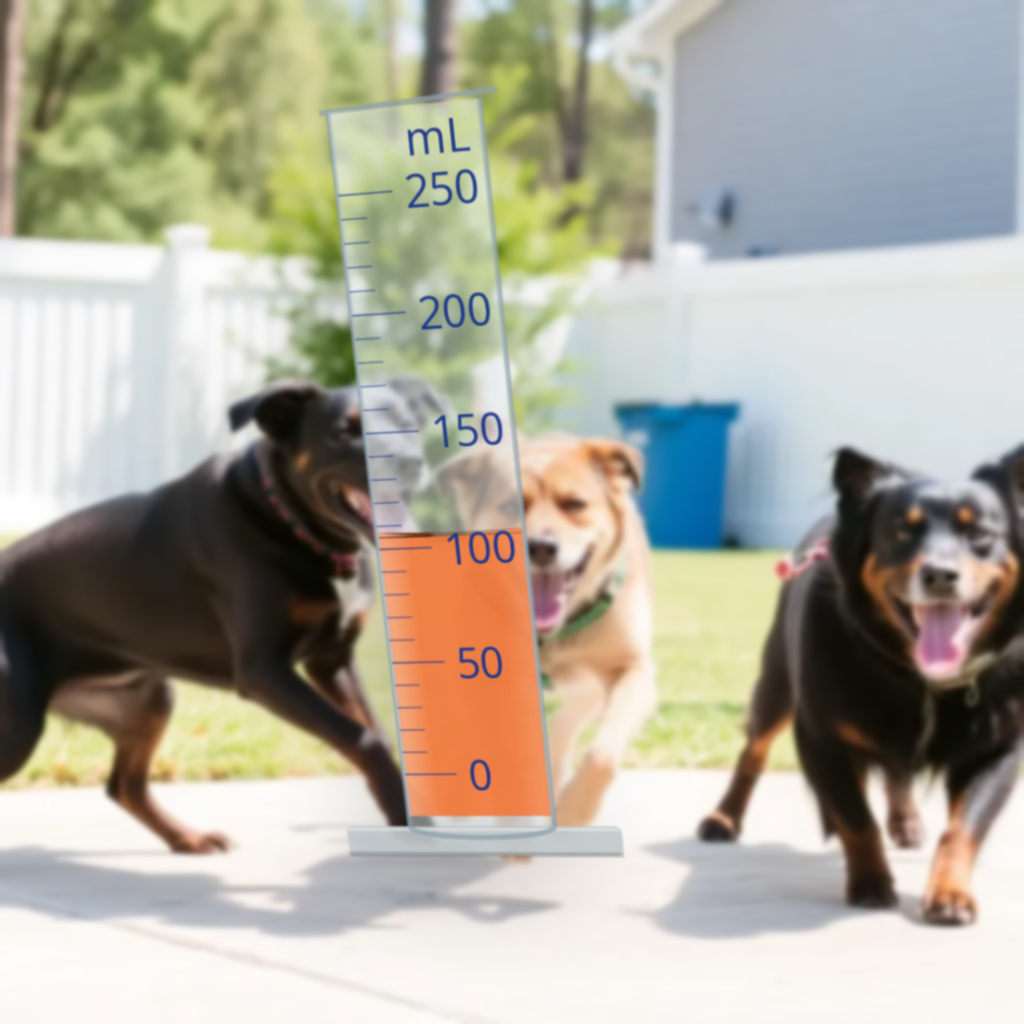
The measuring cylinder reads 105 mL
